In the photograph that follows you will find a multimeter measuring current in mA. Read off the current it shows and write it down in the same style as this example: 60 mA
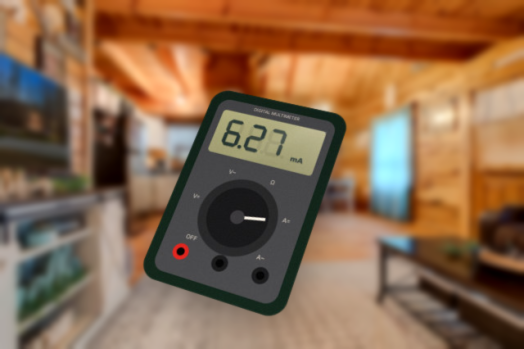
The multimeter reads 6.27 mA
